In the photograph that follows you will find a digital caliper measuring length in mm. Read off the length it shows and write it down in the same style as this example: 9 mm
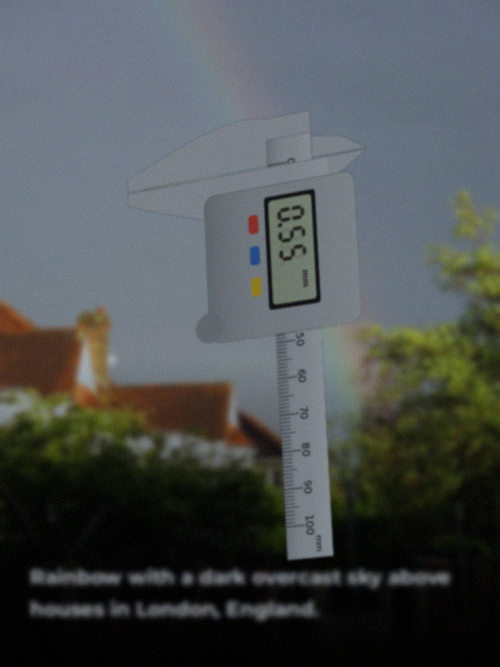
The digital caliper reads 0.55 mm
